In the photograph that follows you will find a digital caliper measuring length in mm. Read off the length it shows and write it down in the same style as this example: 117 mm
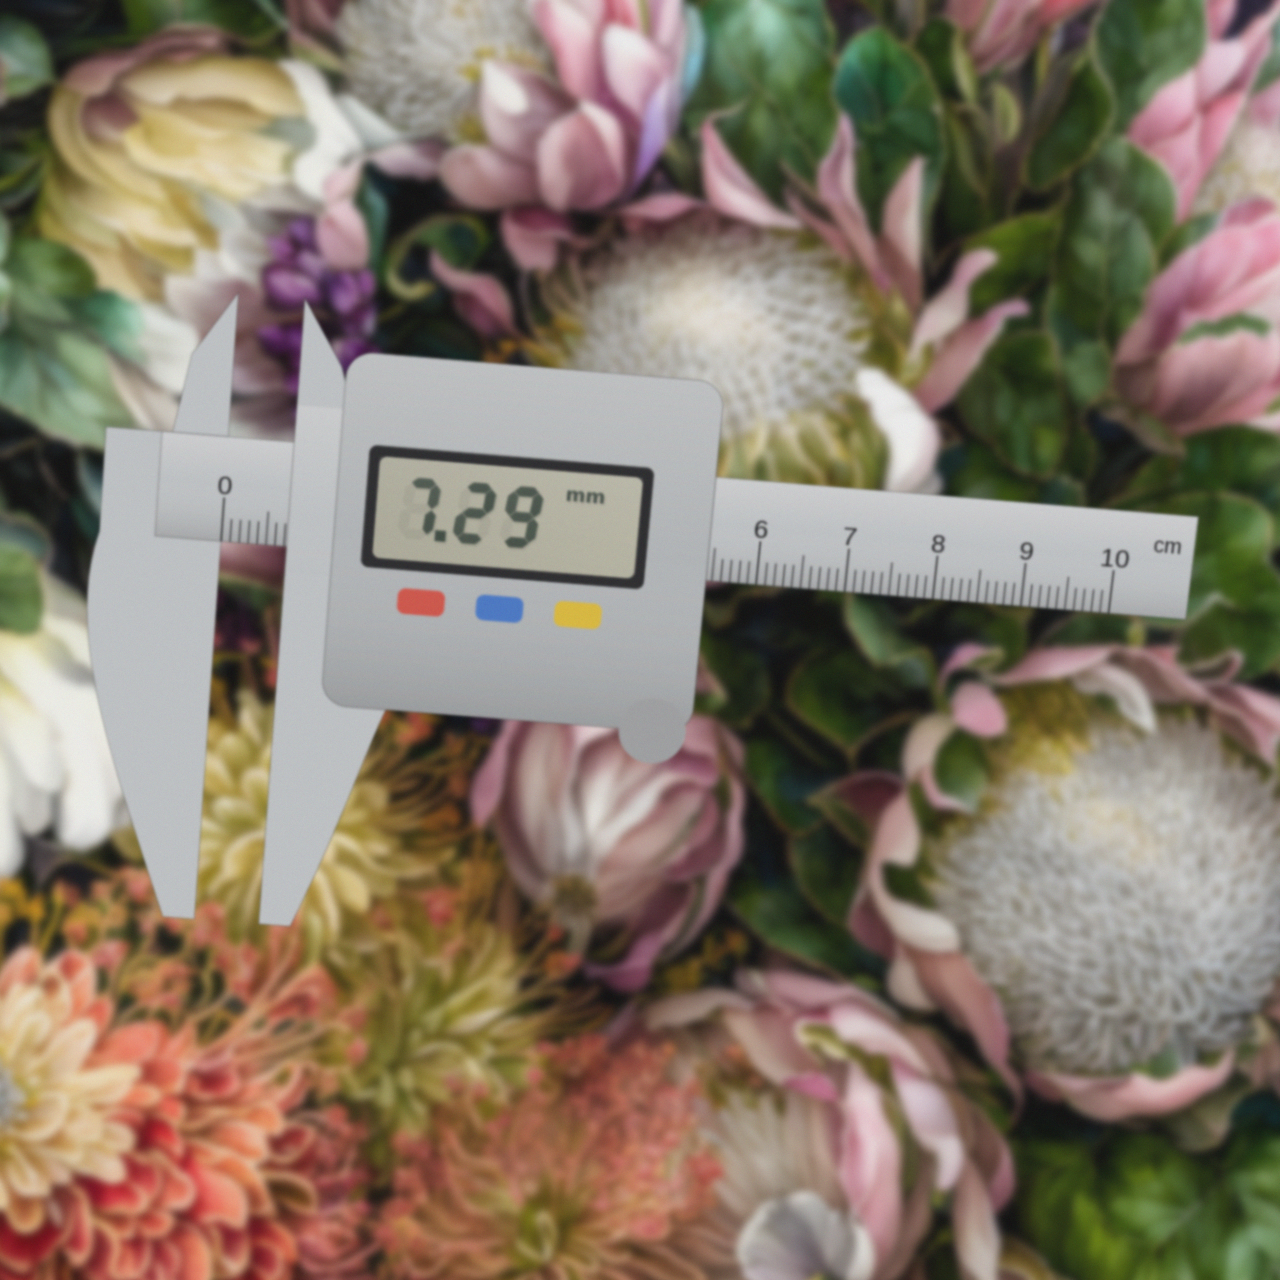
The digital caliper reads 7.29 mm
